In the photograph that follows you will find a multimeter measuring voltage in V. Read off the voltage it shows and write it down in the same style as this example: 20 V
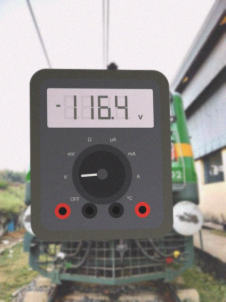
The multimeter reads -116.4 V
